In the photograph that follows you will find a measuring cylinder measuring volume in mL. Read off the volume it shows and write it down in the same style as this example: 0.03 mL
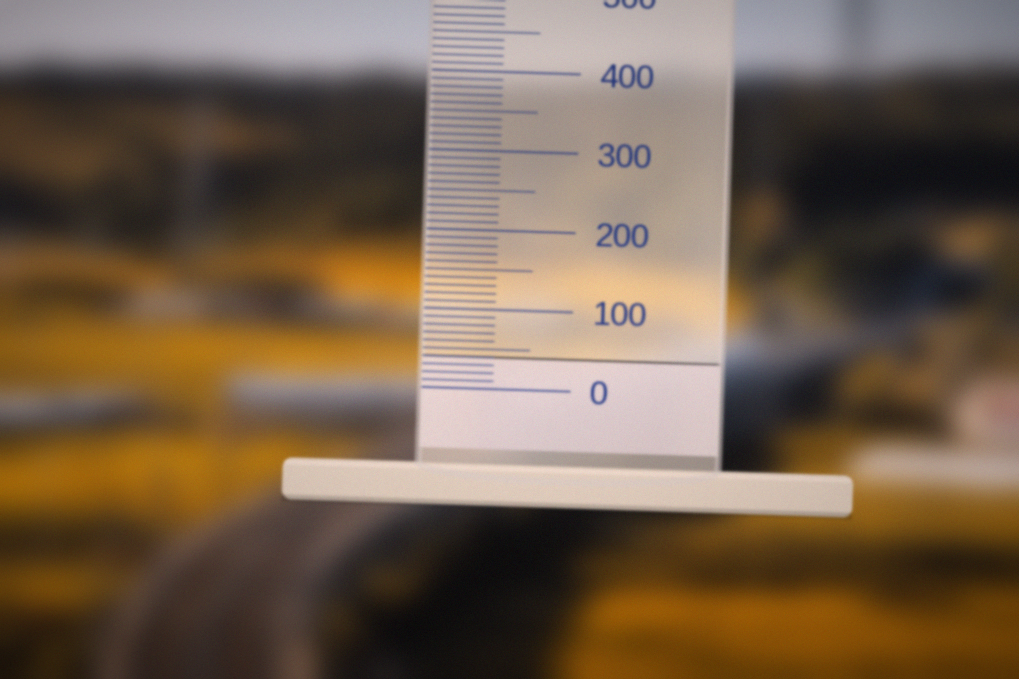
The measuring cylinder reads 40 mL
